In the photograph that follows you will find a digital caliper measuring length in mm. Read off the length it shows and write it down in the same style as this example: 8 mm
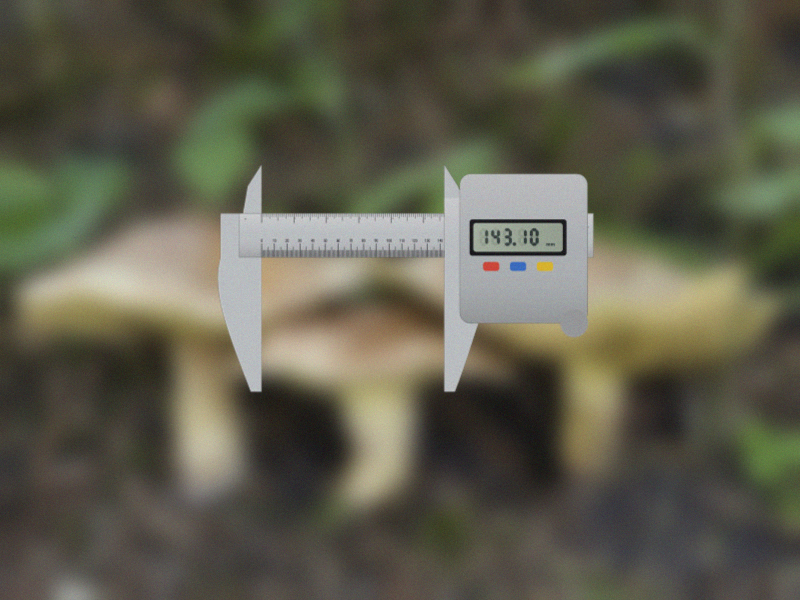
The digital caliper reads 143.10 mm
